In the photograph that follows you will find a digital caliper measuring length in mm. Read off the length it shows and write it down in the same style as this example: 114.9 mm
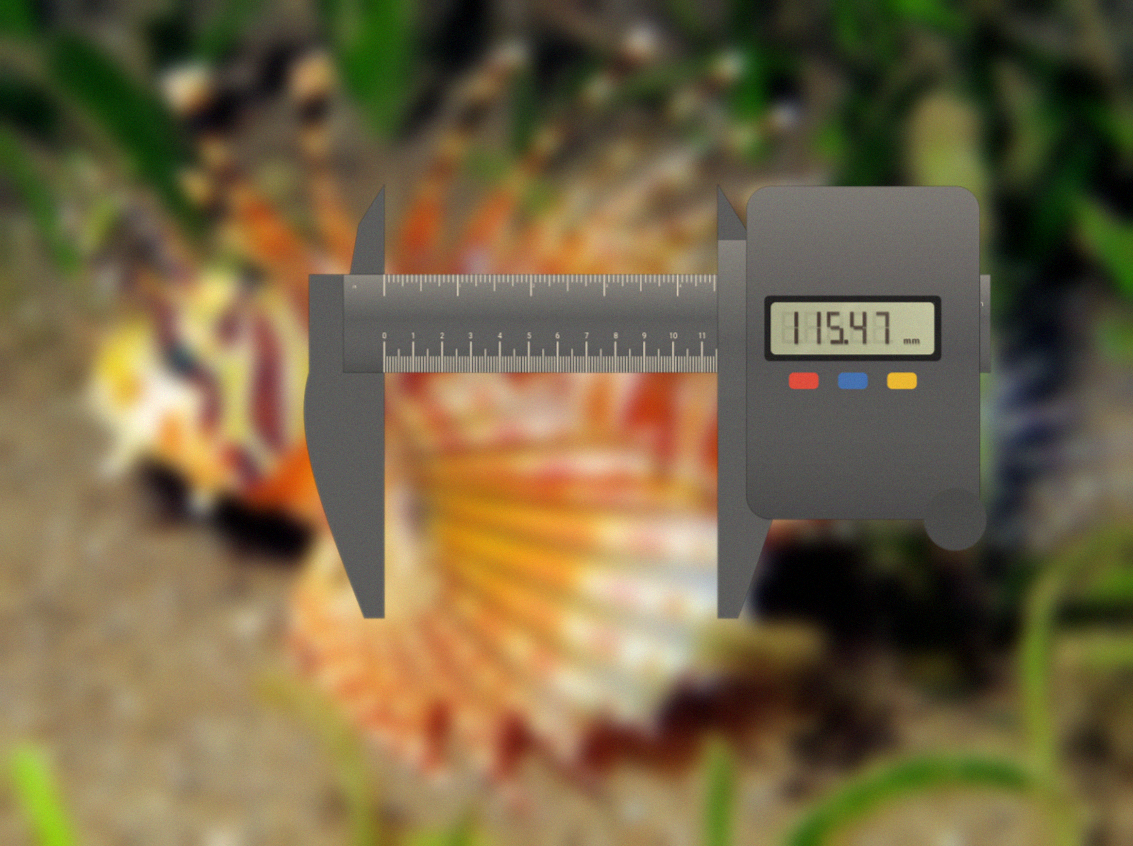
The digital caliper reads 115.47 mm
